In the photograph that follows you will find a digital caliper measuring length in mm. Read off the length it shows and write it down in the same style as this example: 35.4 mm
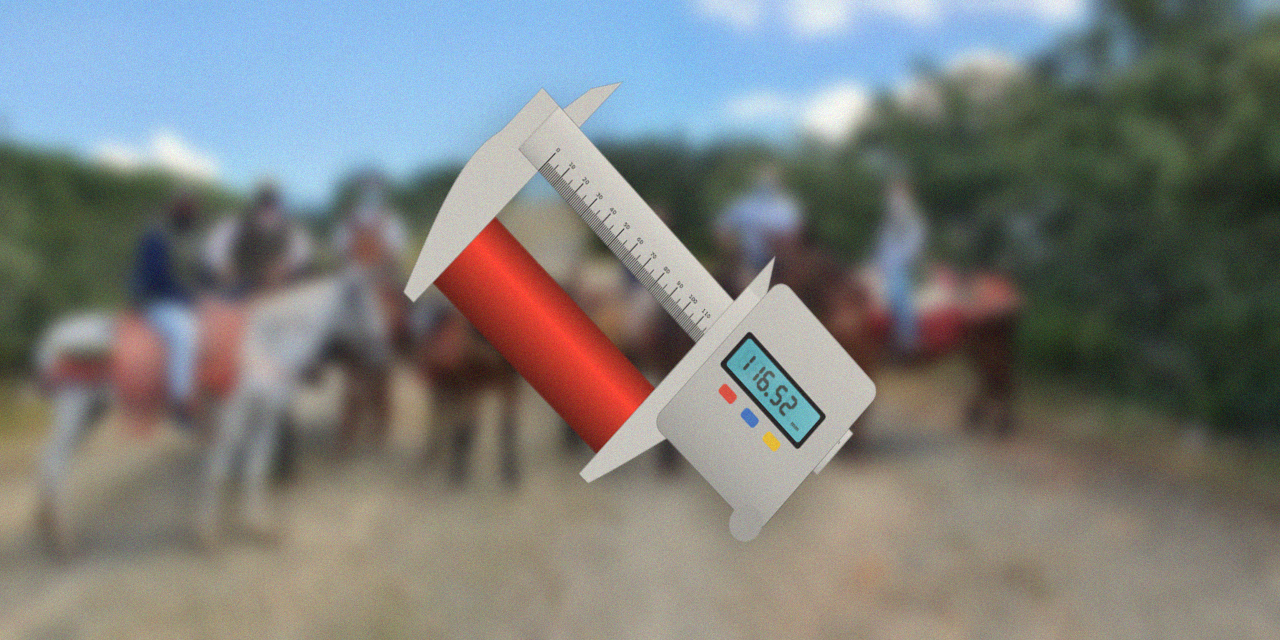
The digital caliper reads 116.52 mm
